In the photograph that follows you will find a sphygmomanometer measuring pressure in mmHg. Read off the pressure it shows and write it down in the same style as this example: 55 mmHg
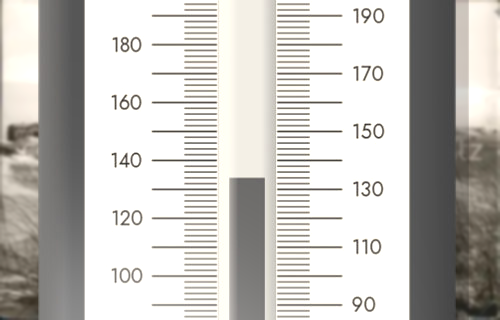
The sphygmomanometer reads 134 mmHg
